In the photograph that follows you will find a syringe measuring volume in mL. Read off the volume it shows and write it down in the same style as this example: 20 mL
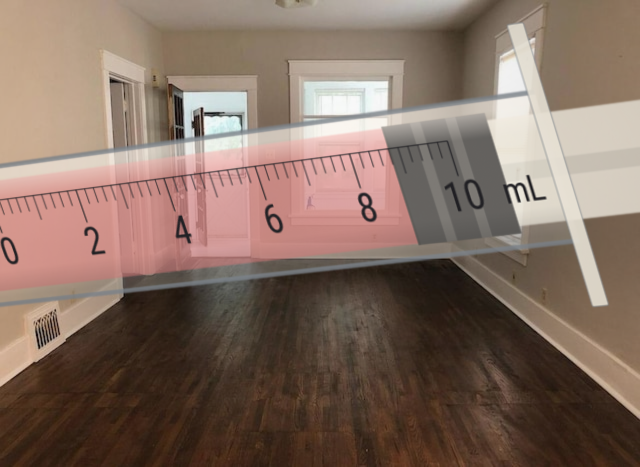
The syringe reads 8.8 mL
